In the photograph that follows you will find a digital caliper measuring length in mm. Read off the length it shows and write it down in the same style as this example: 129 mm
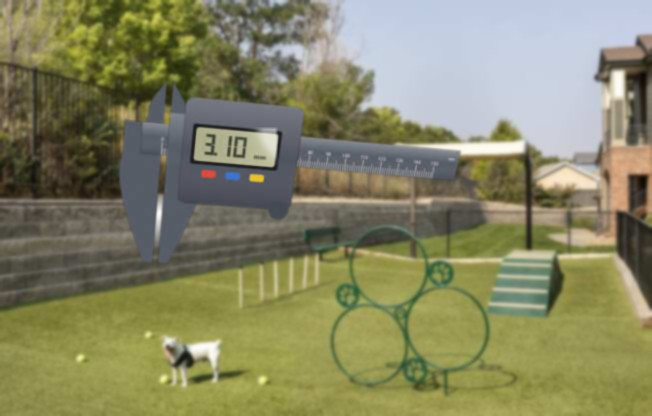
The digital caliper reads 3.10 mm
